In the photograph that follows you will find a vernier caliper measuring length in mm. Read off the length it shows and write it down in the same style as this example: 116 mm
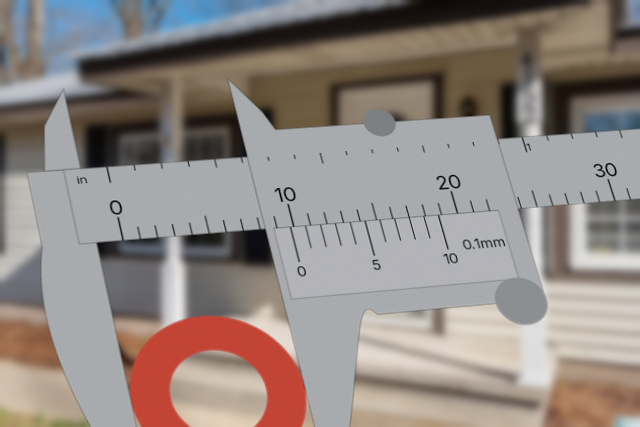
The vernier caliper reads 9.8 mm
